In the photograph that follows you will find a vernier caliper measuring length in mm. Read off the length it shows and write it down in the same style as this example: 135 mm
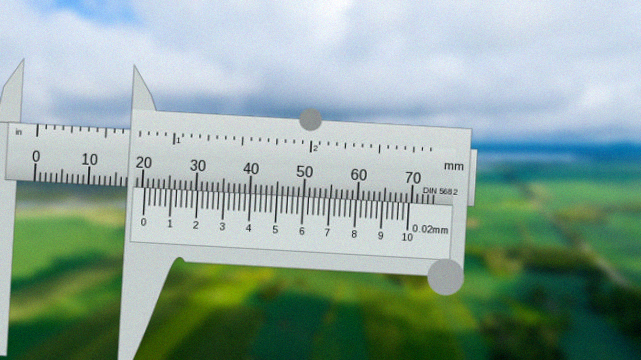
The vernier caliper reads 20.5 mm
